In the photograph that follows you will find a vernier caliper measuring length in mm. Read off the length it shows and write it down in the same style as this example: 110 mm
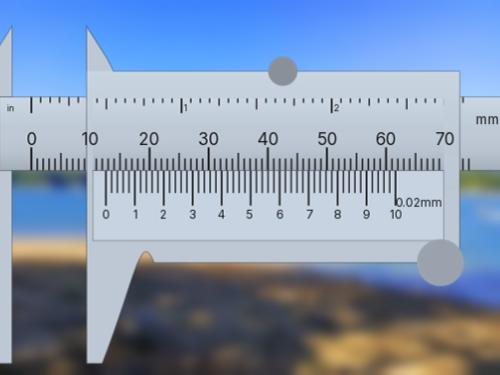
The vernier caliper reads 12.6 mm
